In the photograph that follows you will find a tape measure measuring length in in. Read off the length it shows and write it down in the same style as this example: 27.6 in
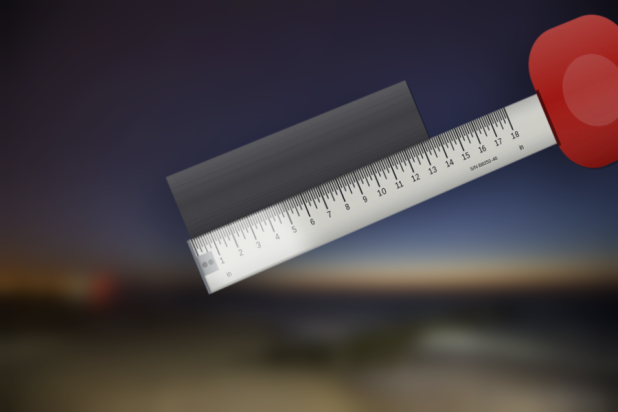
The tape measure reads 13.5 in
